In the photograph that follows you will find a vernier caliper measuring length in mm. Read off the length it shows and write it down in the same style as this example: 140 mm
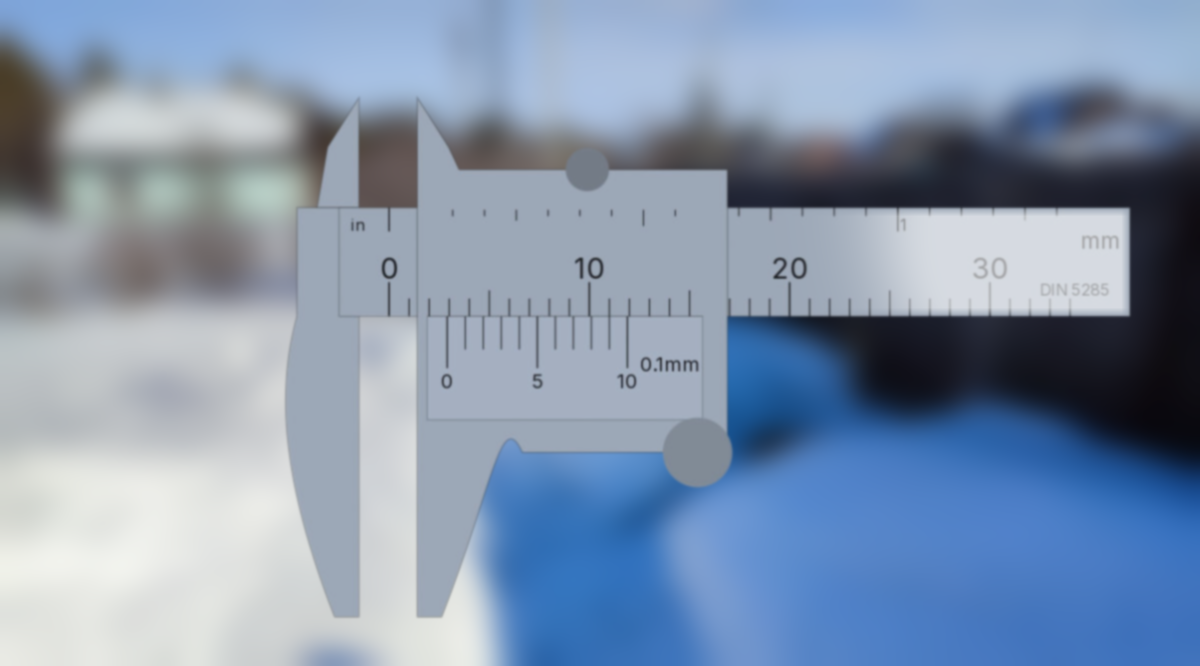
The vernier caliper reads 2.9 mm
